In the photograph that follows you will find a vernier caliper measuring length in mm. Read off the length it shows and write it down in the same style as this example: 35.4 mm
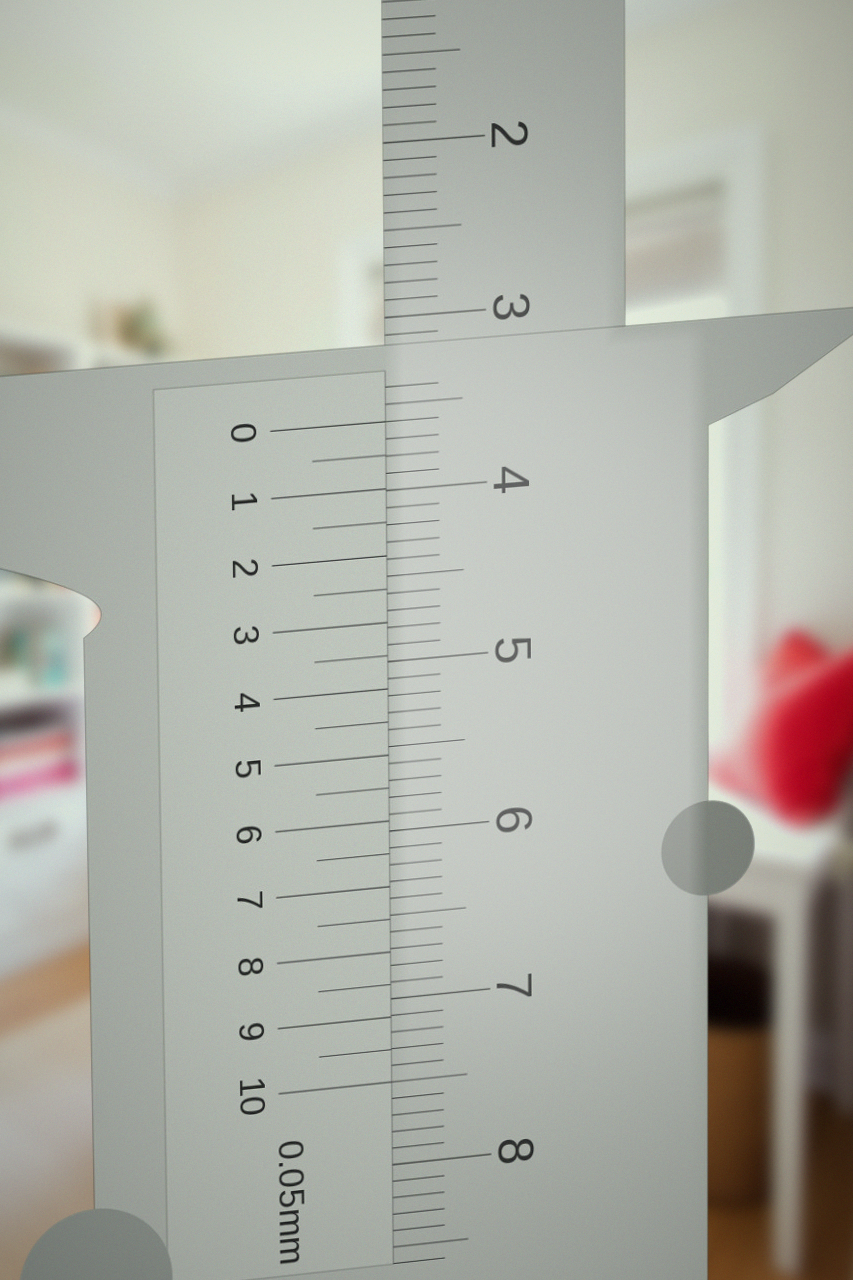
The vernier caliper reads 36.0 mm
